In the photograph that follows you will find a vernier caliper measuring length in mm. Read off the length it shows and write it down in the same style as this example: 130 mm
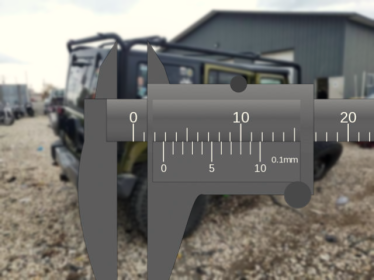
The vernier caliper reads 2.8 mm
